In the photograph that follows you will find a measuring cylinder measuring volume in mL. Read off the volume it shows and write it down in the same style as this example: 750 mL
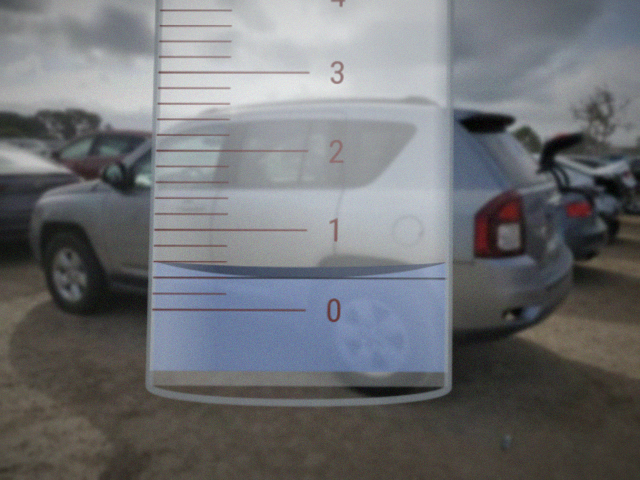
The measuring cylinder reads 0.4 mL
